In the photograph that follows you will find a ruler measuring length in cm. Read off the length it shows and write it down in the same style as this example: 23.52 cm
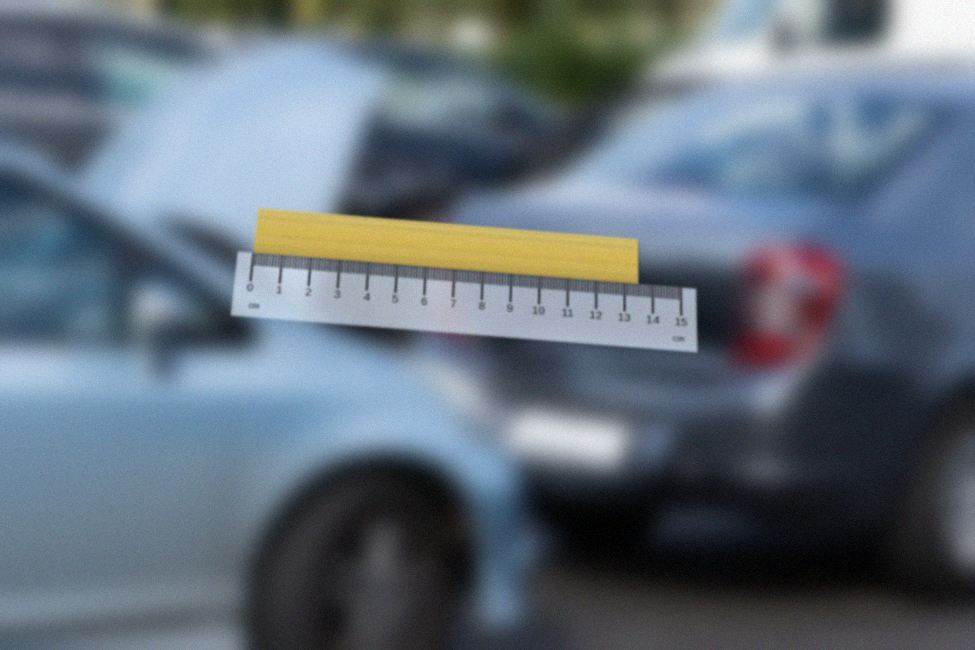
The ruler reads 13.5 cm
